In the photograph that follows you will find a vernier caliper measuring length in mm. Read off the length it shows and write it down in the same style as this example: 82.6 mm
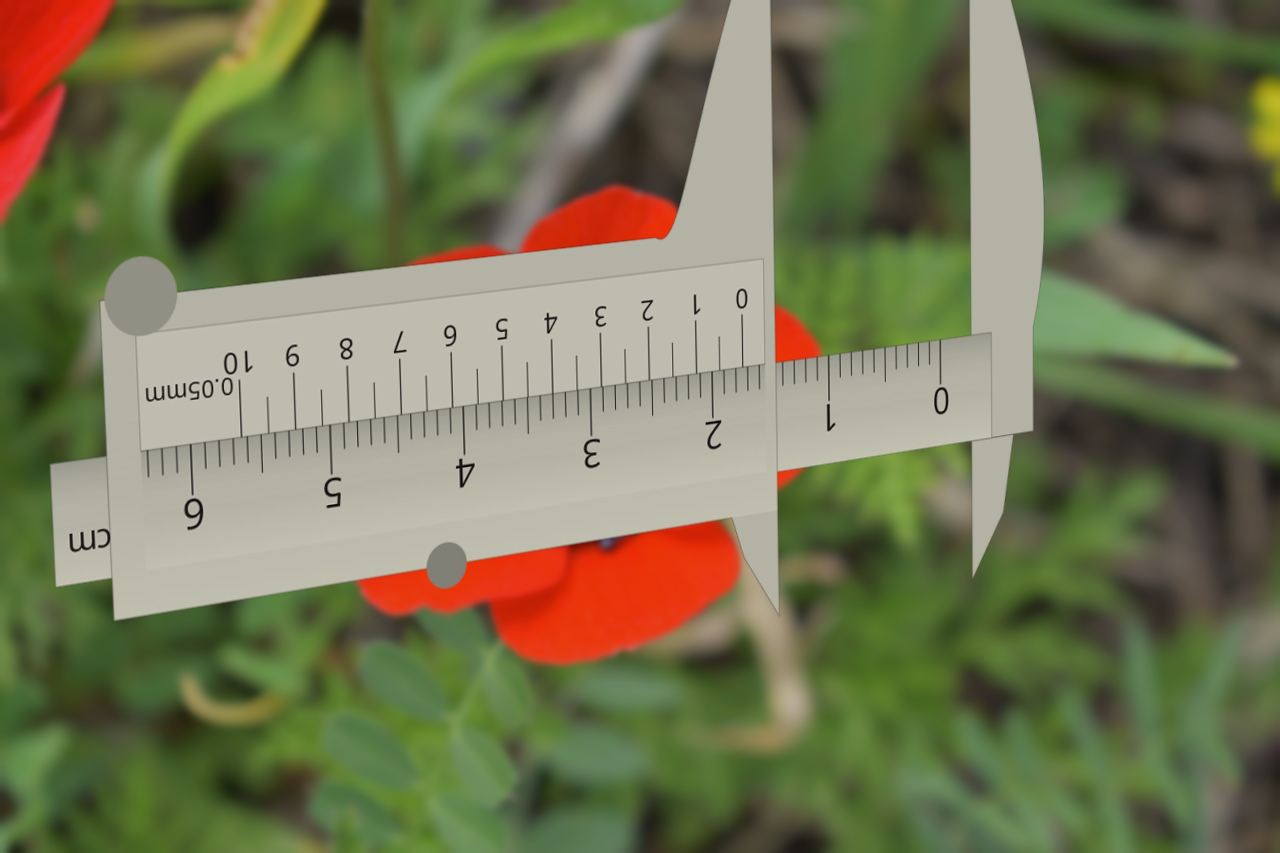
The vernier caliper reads 17.4 mm
